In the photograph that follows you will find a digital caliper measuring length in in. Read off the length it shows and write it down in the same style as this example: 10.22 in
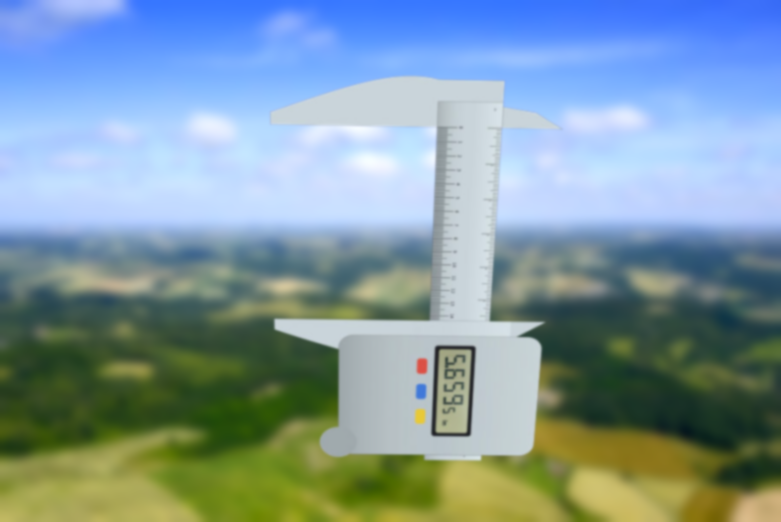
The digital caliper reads 5.6595 in
